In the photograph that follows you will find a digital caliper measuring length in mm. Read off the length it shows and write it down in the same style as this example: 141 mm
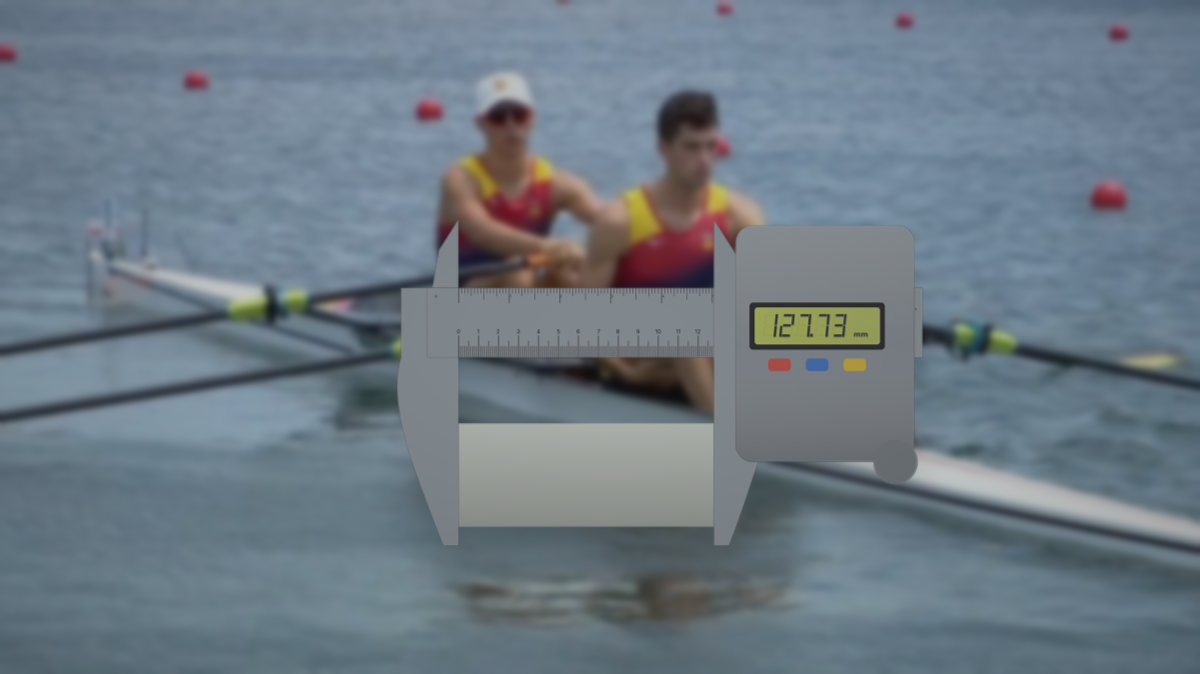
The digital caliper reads 127.73 mm
